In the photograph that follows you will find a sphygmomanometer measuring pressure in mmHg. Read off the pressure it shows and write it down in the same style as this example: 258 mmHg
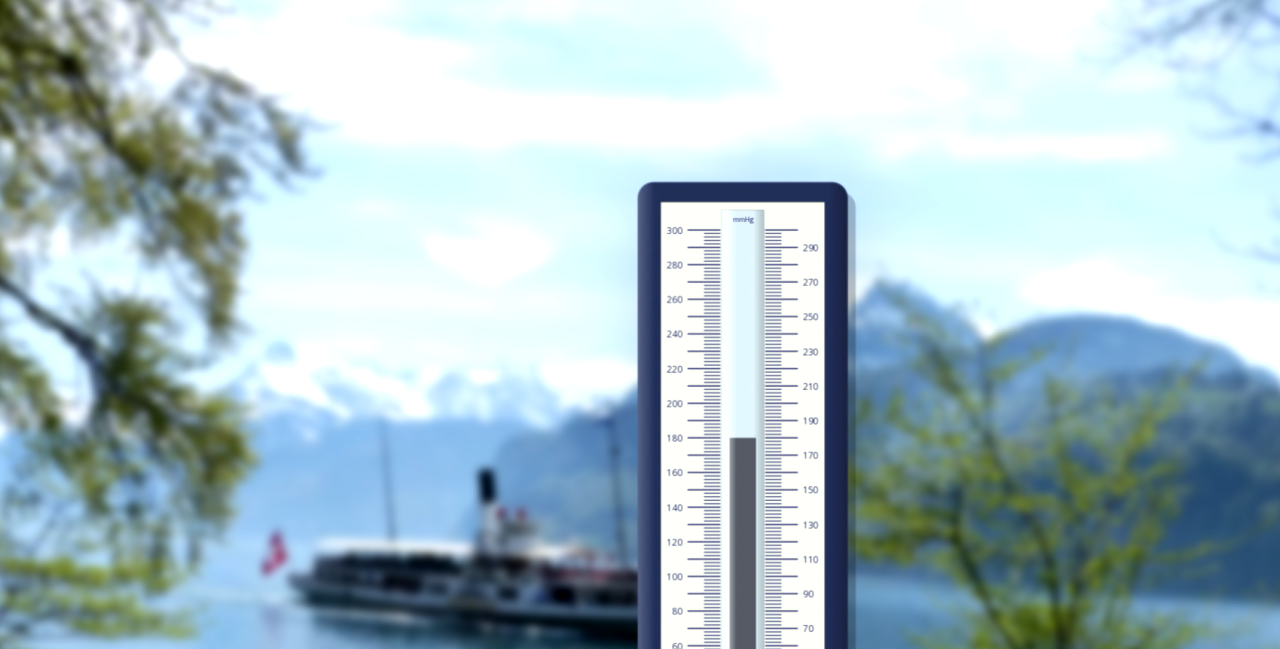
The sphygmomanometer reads 180 mmHg
